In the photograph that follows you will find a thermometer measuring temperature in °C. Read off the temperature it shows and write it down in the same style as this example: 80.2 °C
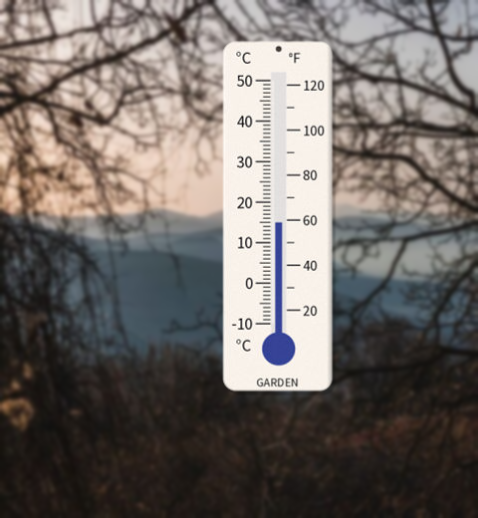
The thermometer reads 15 °C
